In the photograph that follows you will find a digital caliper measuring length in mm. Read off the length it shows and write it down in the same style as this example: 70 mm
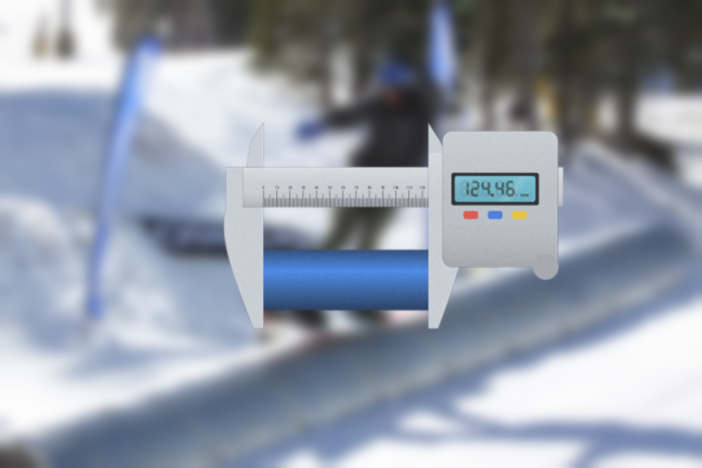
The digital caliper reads 124.46 mm
